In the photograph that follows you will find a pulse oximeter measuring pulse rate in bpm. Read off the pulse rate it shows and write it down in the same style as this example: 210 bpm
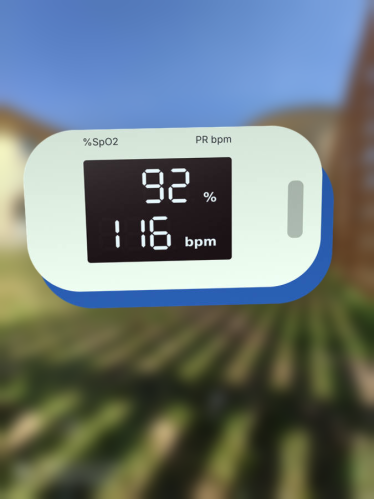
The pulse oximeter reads 116 bpm
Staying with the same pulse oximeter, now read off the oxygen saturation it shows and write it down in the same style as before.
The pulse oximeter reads 92 %
